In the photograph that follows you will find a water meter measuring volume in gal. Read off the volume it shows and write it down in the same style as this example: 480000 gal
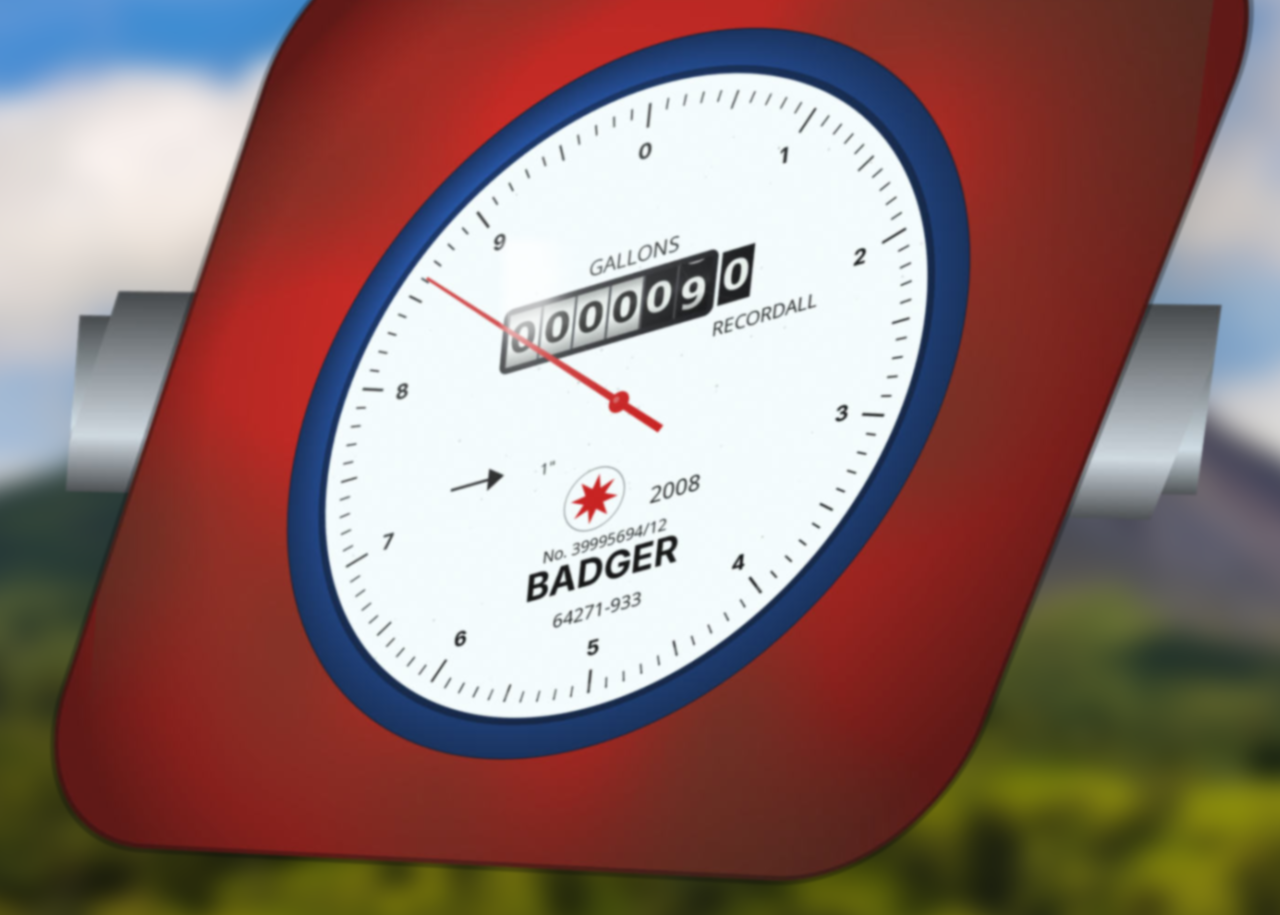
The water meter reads 88.6 gal
